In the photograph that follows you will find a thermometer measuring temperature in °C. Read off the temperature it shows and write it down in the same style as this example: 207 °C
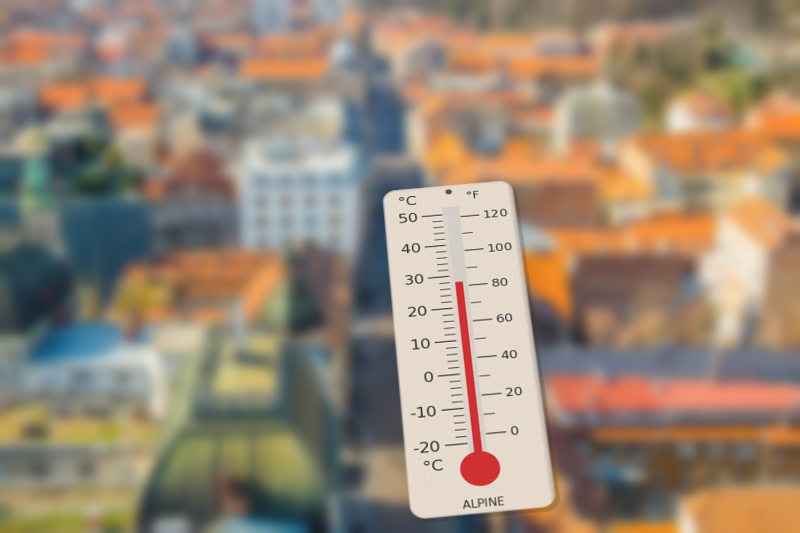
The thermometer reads 28 °C
